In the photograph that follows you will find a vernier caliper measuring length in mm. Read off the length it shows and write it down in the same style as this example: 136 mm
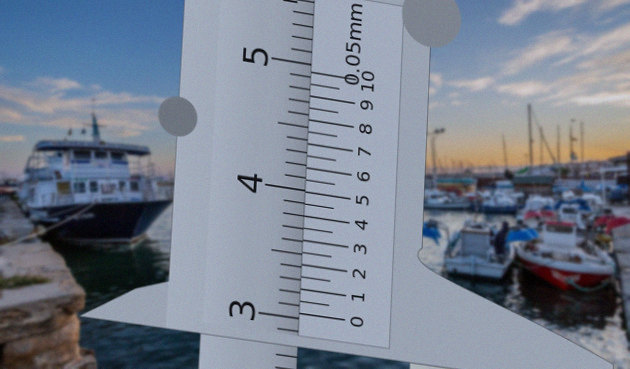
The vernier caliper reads 30.4 mm
